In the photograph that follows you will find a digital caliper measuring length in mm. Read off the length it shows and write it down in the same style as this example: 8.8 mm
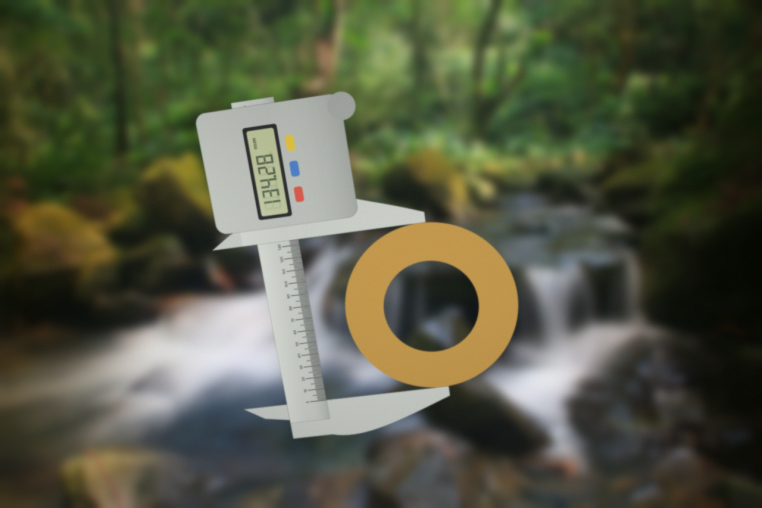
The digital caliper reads 134.28 mm
